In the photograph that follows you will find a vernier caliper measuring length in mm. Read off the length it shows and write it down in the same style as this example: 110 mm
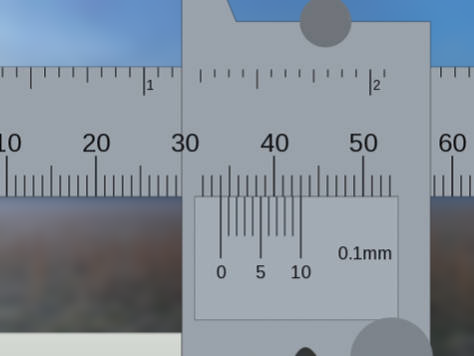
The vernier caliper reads 34.0 mm
